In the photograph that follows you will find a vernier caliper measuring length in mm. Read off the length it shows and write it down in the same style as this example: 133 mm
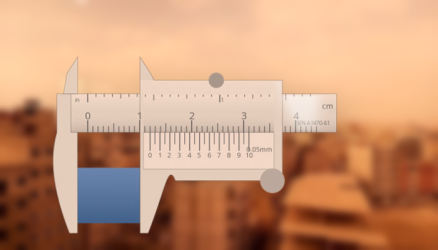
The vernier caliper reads 12.0 mm
